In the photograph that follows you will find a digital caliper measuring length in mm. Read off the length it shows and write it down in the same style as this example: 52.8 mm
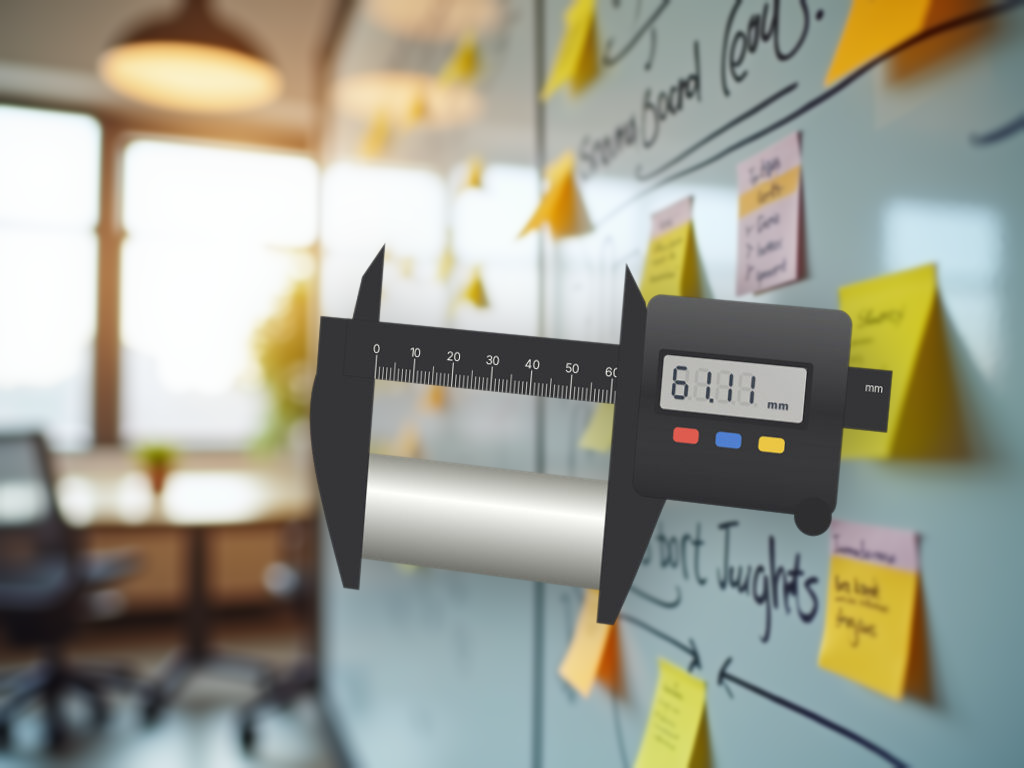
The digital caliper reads 61.11 mm
